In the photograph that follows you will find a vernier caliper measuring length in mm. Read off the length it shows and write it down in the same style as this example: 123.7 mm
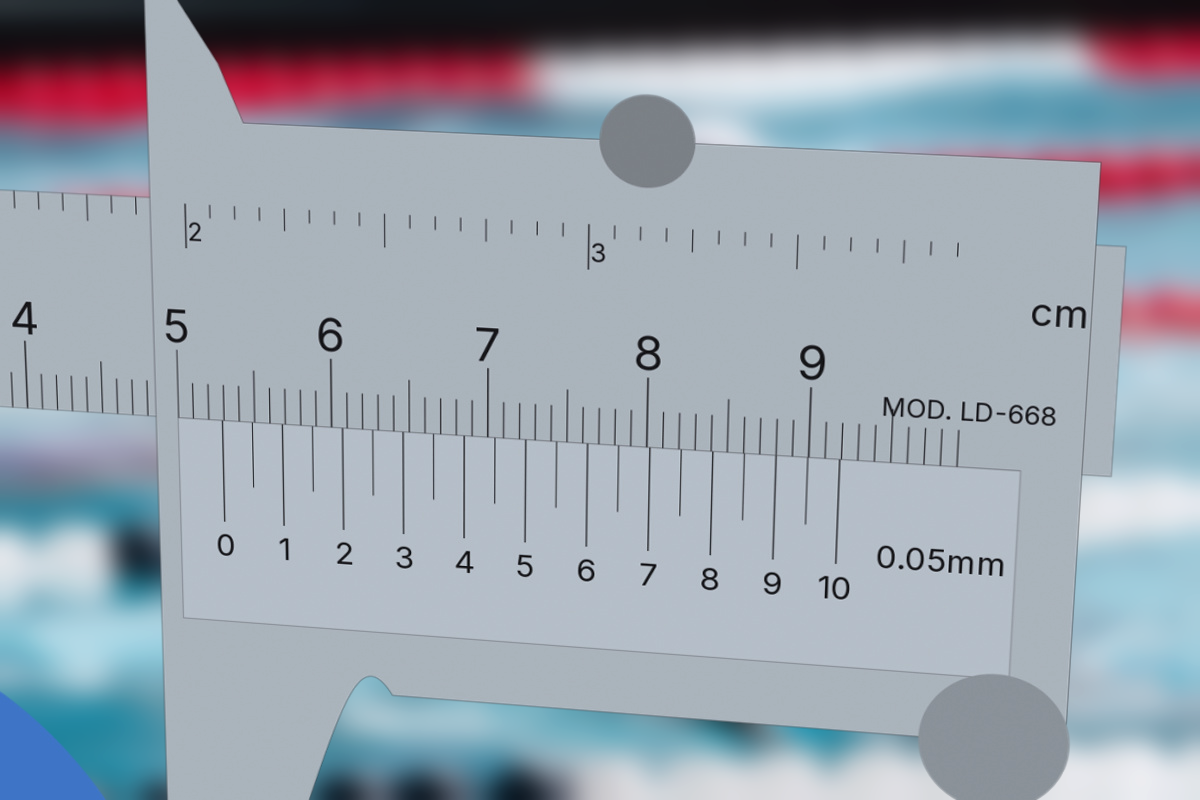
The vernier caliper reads 52.9 mm
